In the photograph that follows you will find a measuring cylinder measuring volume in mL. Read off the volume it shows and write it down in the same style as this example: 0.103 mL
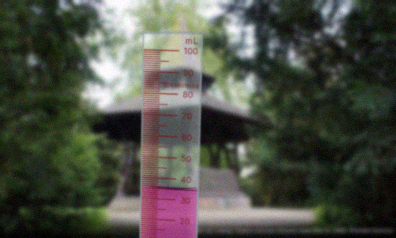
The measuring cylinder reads 35 mL
